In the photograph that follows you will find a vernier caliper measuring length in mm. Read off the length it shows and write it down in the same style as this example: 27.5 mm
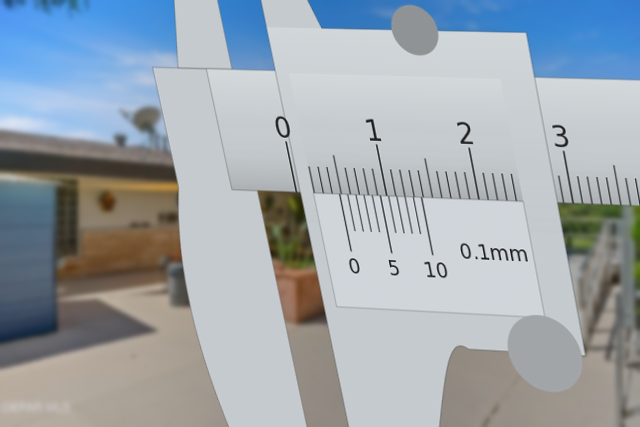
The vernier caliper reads 4.8 mm
